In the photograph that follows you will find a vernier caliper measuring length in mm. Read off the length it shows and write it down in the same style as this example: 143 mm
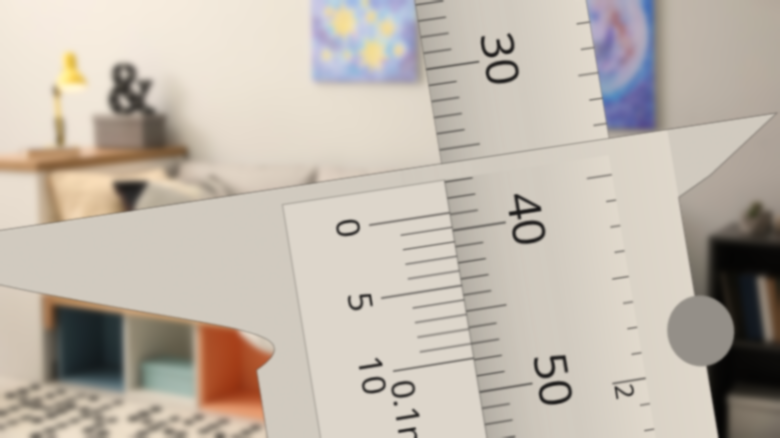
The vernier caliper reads 38.9 mm
